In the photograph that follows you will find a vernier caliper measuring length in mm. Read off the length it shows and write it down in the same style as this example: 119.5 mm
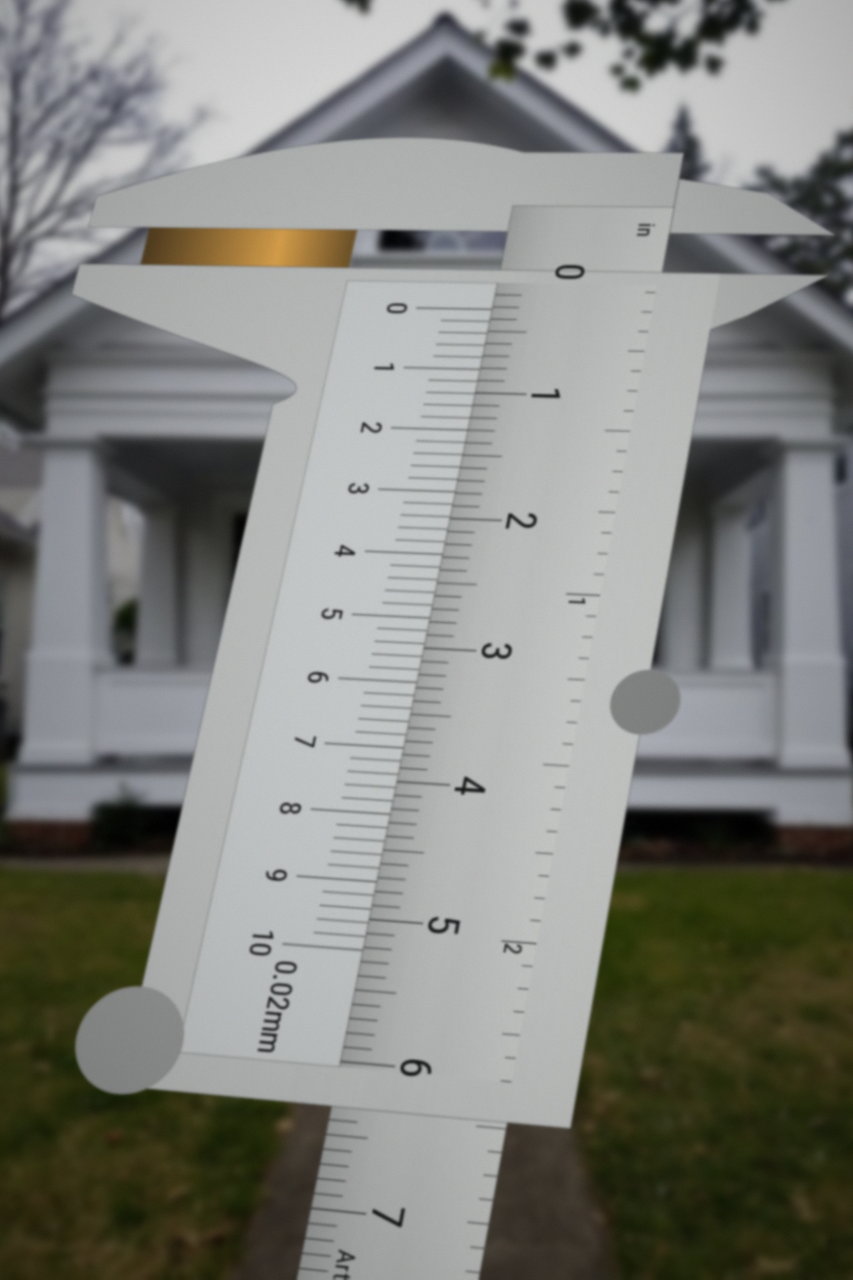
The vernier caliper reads 3.2 mm
